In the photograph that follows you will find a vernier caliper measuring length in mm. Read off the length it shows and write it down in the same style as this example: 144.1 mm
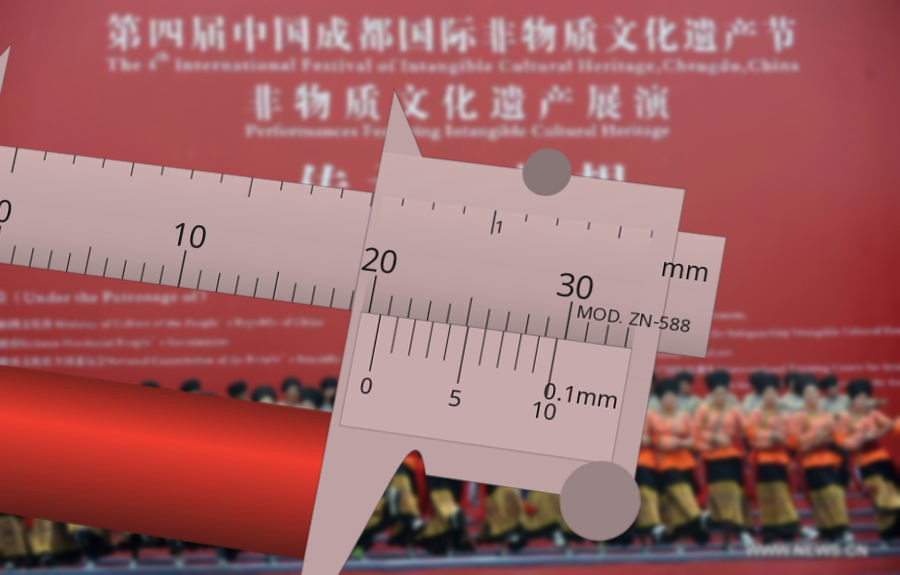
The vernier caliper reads 20.6 mm
